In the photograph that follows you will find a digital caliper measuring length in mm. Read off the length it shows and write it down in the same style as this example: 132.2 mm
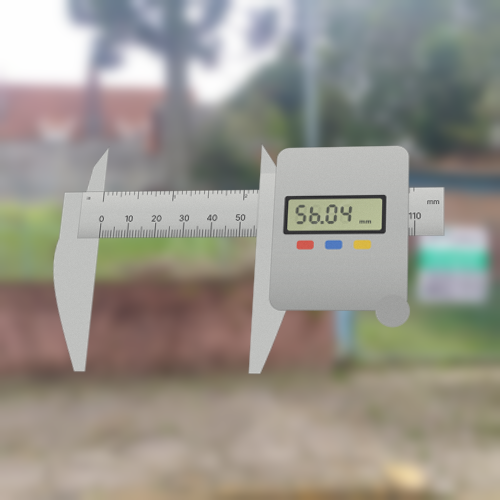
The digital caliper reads 56.04 mm
